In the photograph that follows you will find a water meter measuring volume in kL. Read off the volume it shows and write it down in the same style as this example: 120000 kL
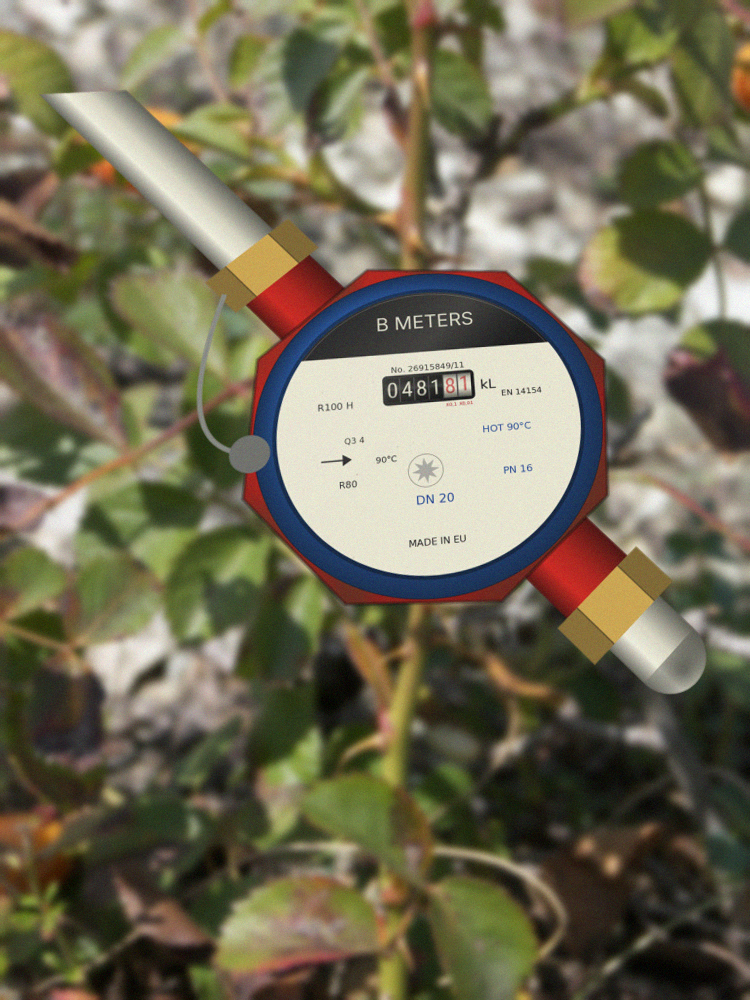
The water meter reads 481.81 kL
